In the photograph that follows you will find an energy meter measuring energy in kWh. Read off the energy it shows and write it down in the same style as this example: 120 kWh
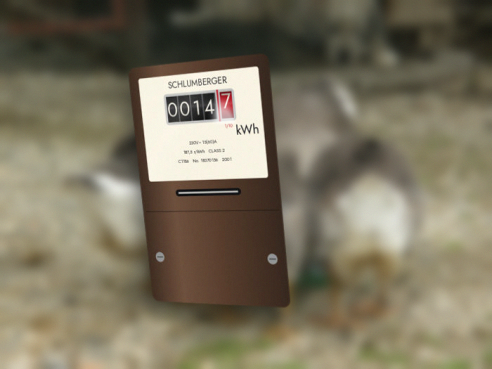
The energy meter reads 14.7 kWh
